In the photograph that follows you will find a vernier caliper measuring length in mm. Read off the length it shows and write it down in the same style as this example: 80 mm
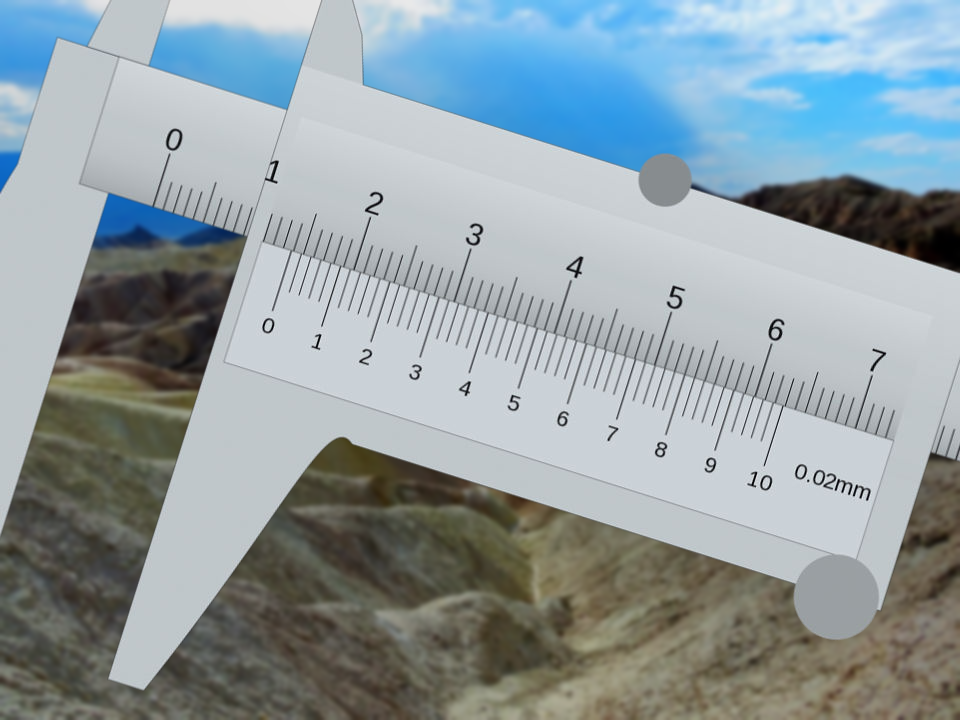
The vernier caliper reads 13.8 mm
